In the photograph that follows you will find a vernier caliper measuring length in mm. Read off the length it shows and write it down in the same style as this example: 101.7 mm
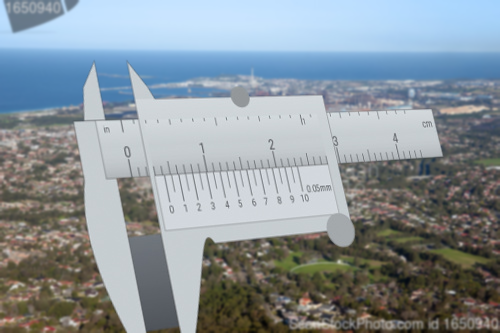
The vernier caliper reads 4.2 mm
